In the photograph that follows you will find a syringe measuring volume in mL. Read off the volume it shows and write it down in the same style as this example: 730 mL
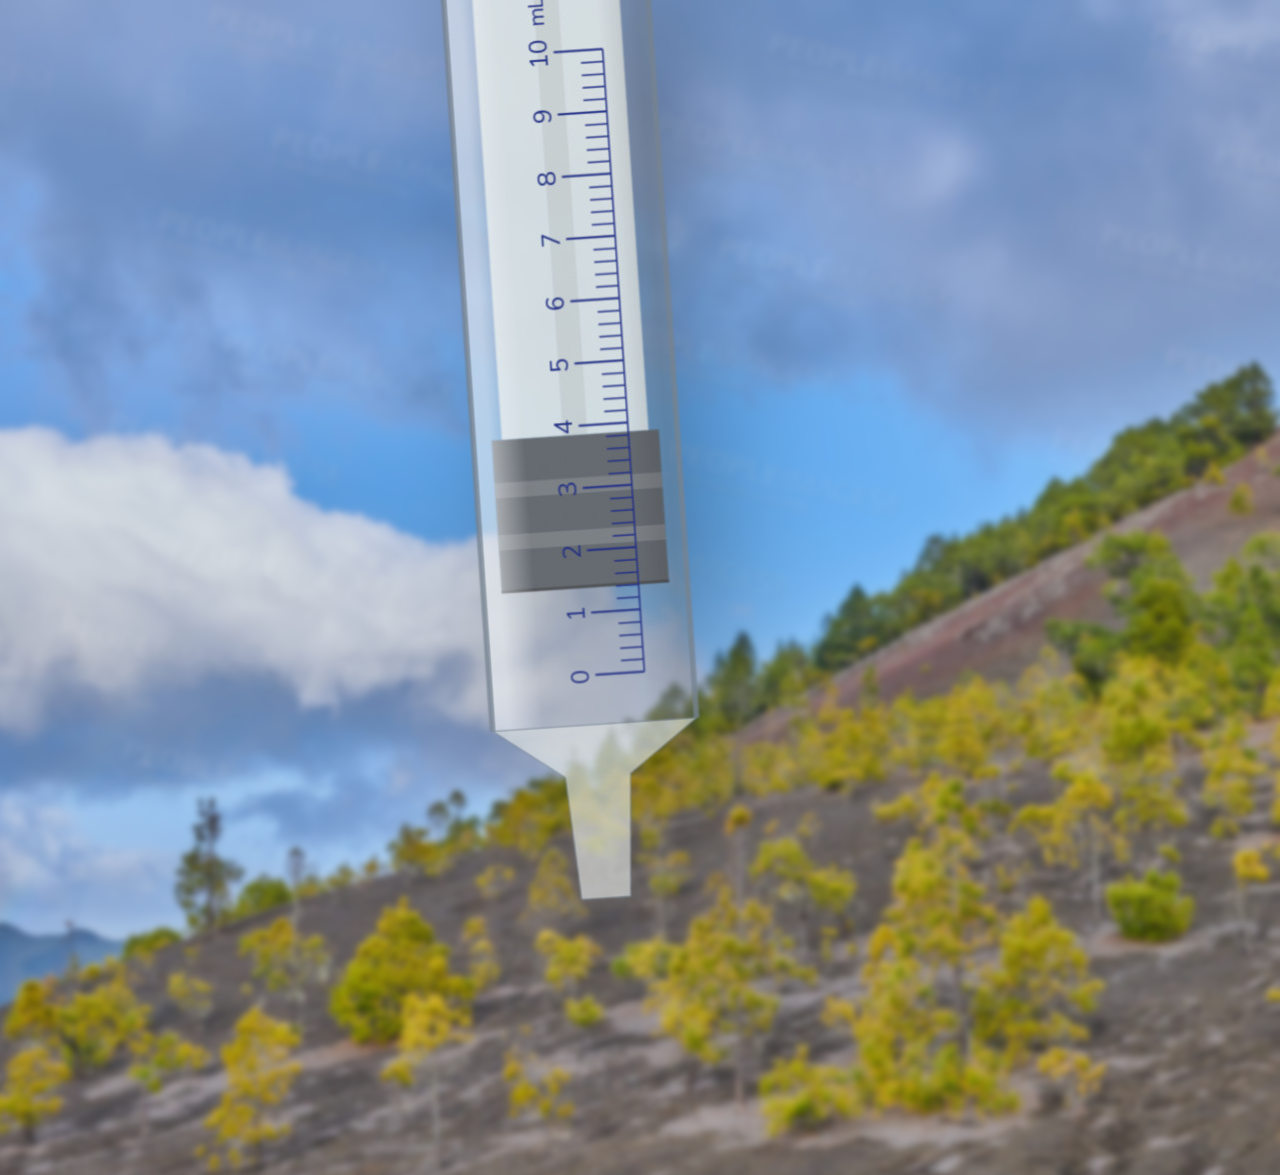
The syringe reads 1.4 mL
